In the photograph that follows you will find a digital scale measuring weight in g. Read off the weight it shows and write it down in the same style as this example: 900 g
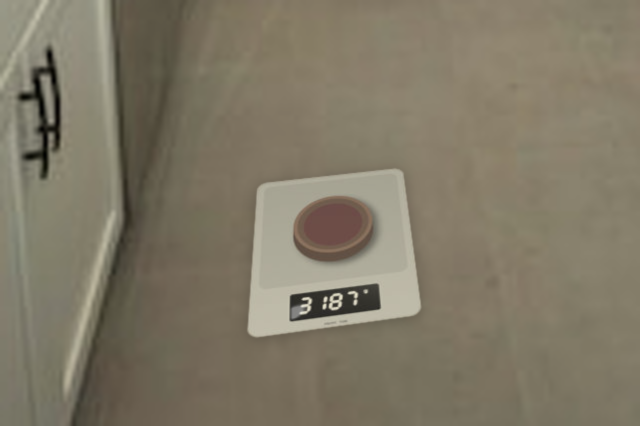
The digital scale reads 3187 g
